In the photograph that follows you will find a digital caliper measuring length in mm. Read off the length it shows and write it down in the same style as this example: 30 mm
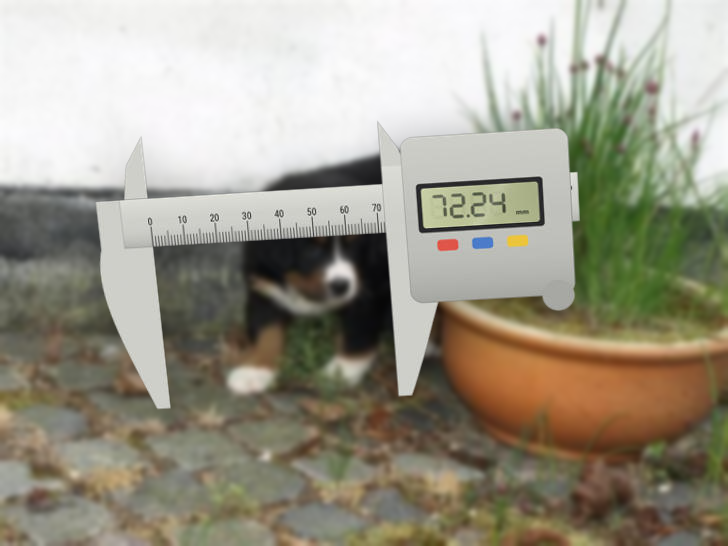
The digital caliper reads 72.24 mm
